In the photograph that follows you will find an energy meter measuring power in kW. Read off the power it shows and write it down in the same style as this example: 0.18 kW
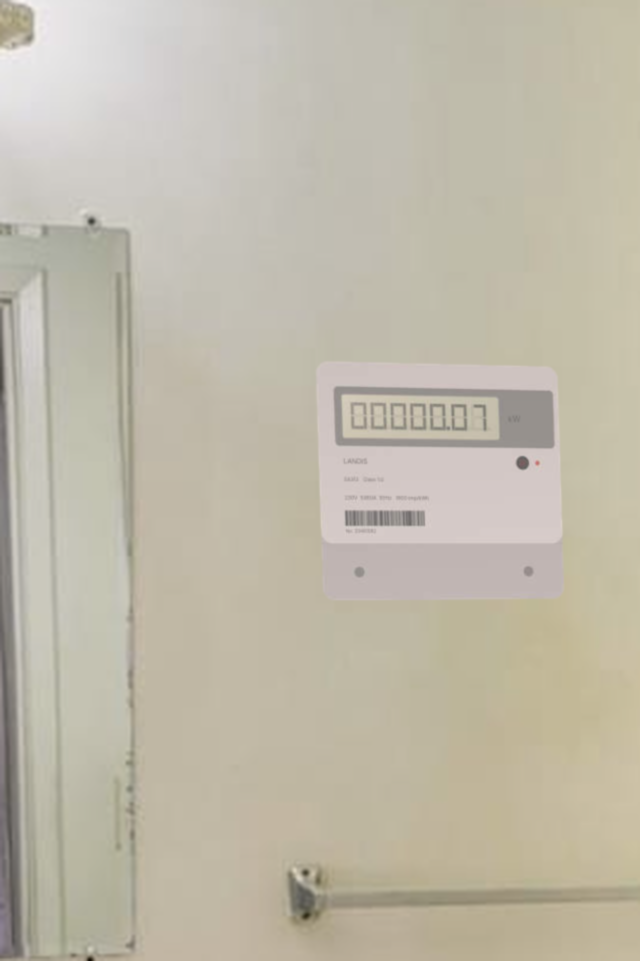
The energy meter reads 0.07 kW
